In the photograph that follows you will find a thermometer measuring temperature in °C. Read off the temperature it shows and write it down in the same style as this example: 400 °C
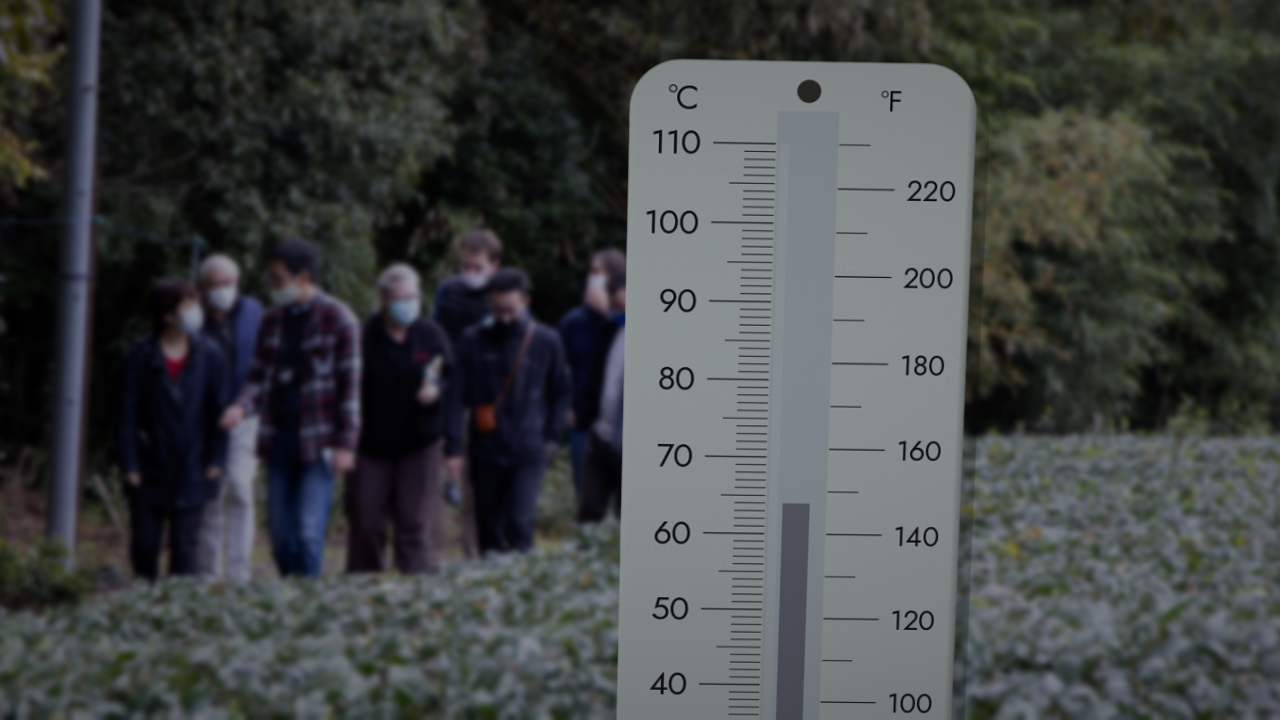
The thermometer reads 64 °C
